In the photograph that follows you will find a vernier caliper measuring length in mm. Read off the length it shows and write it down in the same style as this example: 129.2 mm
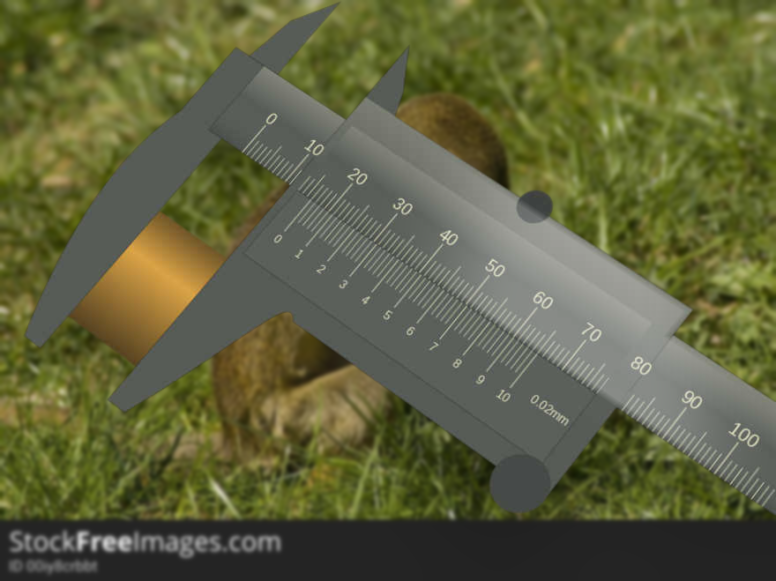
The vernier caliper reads 16.0 mm
